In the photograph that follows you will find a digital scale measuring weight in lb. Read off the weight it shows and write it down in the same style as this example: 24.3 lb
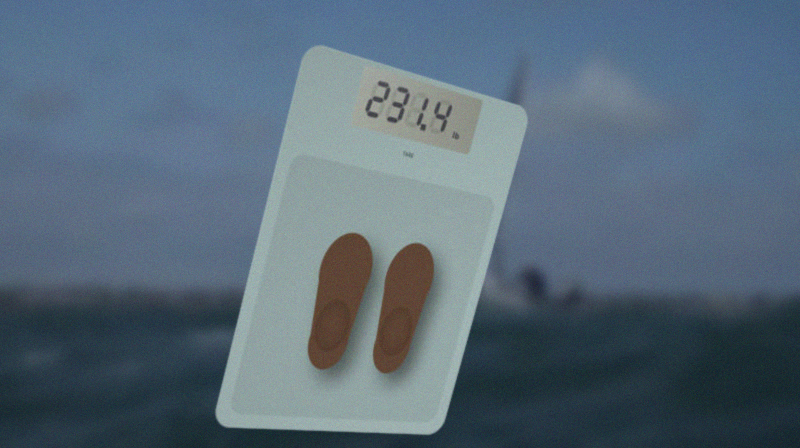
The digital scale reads 231.4 lb
